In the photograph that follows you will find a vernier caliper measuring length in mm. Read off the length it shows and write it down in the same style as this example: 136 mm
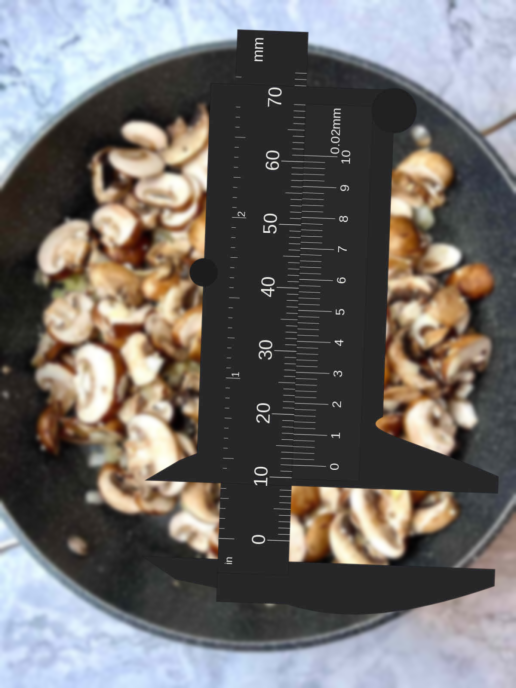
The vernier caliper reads 12.0 mm
